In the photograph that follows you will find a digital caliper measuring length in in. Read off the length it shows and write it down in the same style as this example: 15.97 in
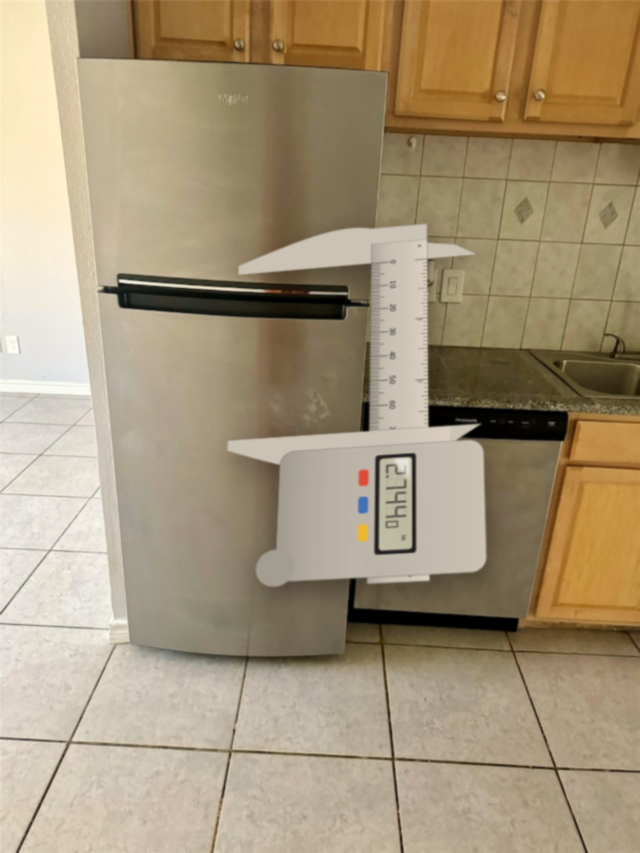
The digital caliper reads 2.7440 in
